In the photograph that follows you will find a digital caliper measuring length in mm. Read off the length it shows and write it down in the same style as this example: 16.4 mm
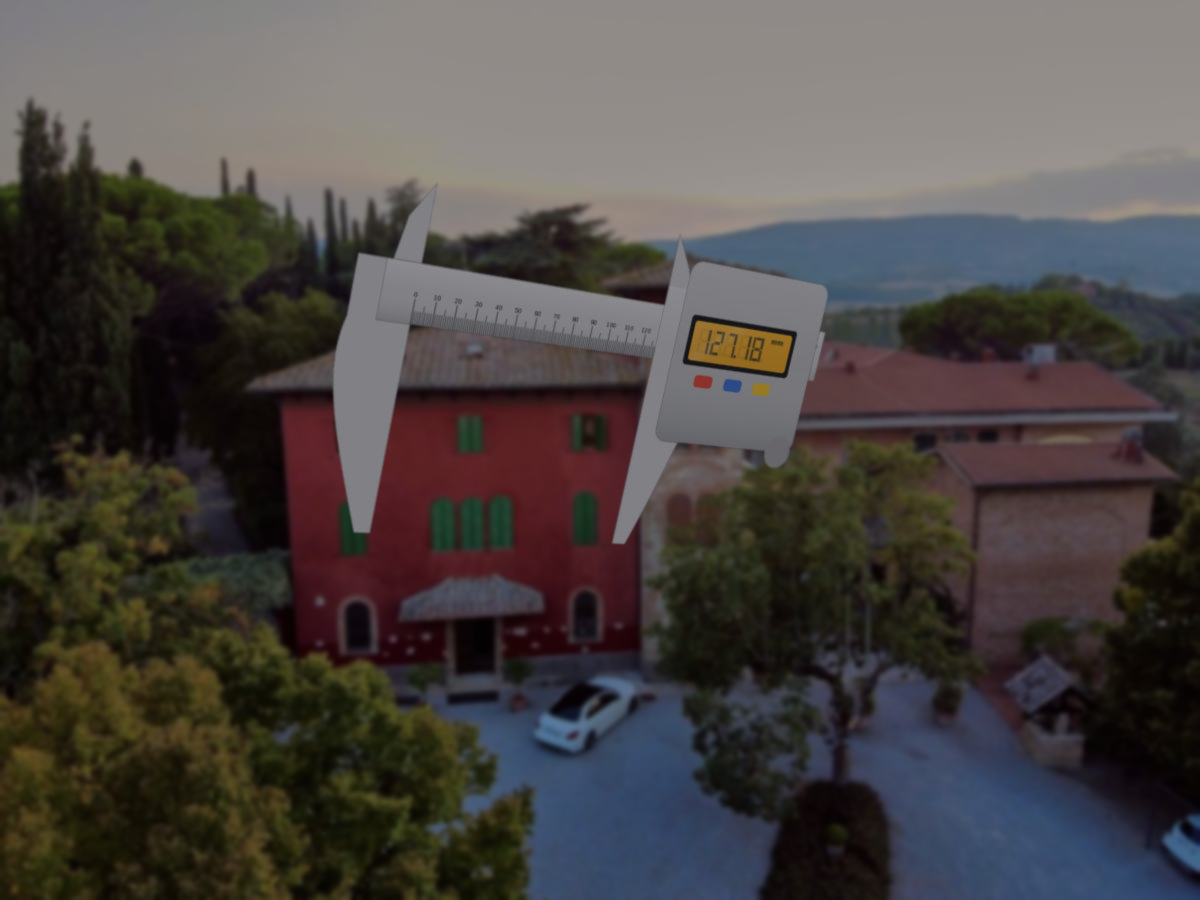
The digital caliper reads 127.18 mm
